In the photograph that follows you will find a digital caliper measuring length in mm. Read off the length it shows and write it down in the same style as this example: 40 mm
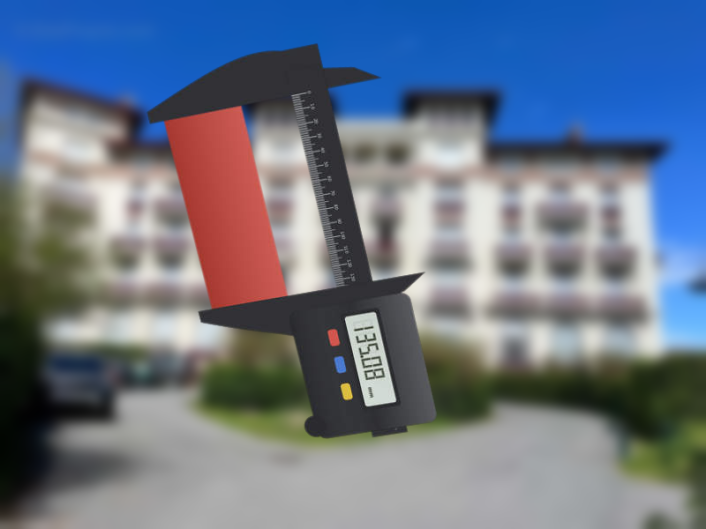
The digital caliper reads 135.08 mm
